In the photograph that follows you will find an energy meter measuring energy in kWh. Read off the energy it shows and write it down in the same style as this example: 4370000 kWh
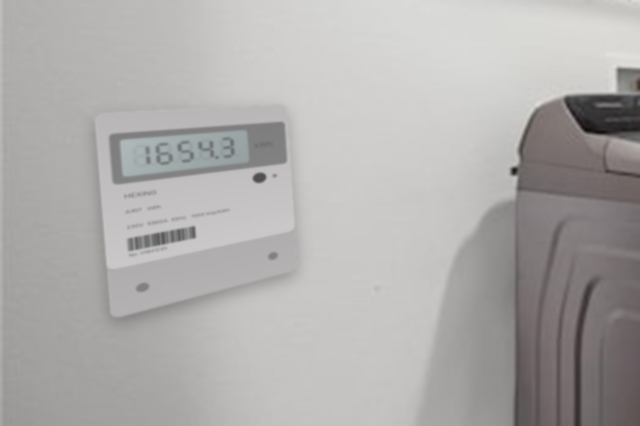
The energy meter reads 1654.3 kWh
